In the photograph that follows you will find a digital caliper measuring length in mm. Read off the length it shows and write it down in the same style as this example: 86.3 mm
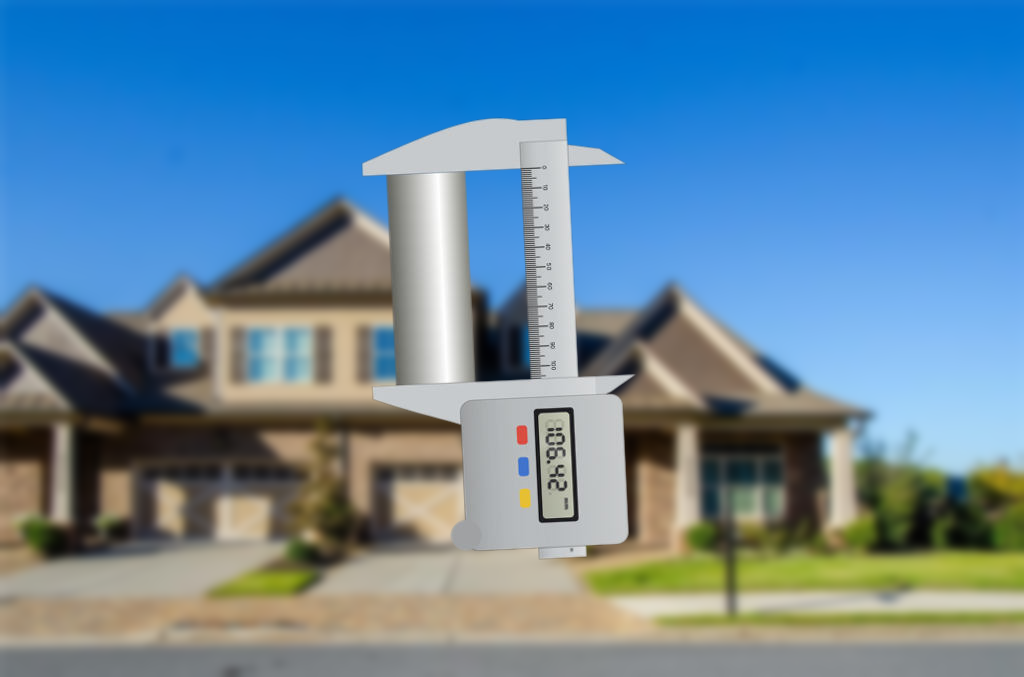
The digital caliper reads 106.42 mm
